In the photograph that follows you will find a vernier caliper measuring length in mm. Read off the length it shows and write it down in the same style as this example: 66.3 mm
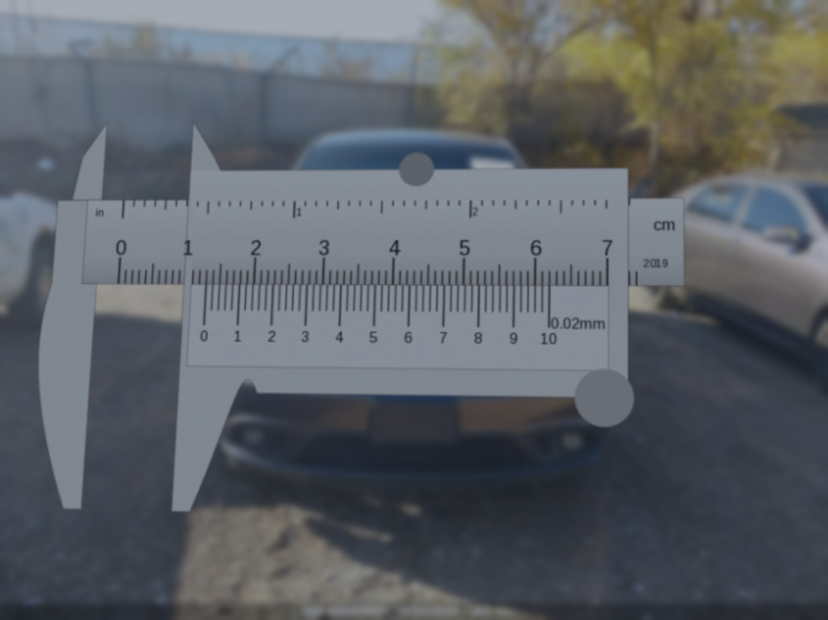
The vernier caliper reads 13.0 mm
